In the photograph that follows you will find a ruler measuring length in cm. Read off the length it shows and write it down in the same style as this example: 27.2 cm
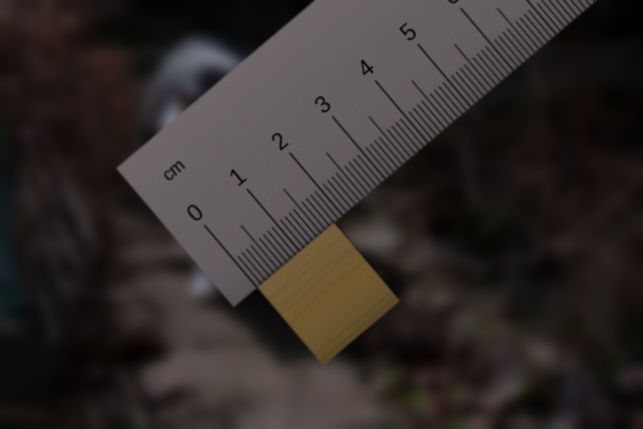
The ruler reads 1.8 cm
